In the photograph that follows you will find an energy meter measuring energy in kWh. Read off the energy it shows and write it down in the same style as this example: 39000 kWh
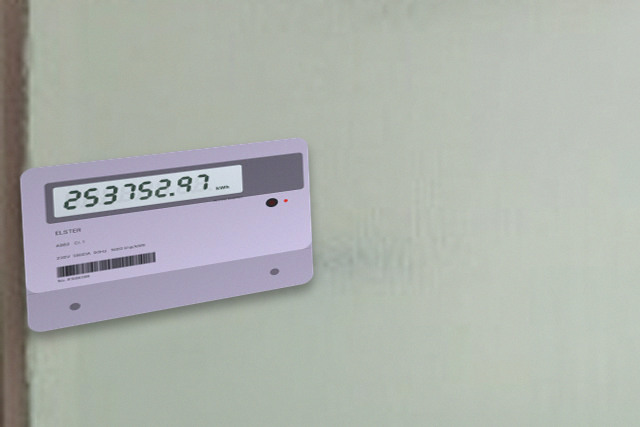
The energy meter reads 253752.97 kWh
